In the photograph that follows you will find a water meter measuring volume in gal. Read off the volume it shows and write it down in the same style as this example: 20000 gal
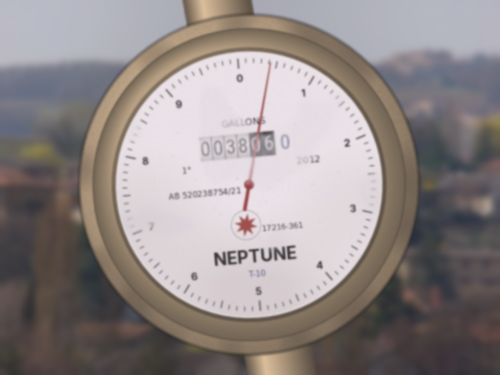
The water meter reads 38060.4 gal
